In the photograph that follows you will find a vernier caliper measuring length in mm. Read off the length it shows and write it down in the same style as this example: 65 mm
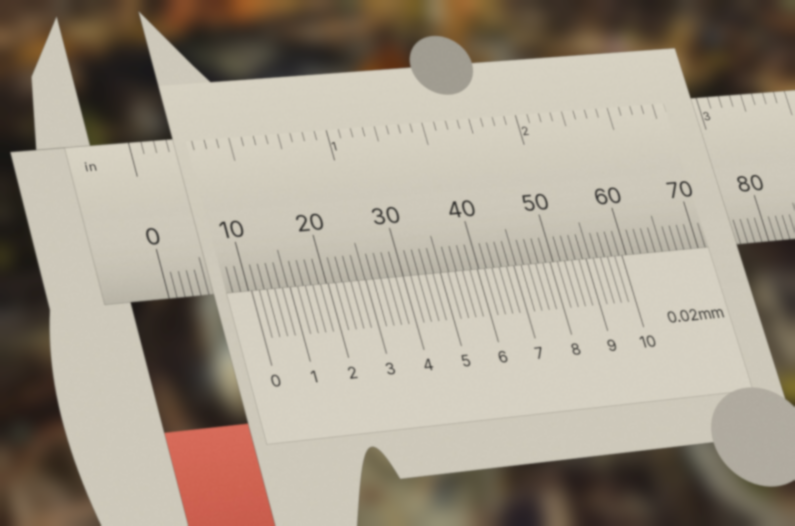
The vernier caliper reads 10.4 mm
